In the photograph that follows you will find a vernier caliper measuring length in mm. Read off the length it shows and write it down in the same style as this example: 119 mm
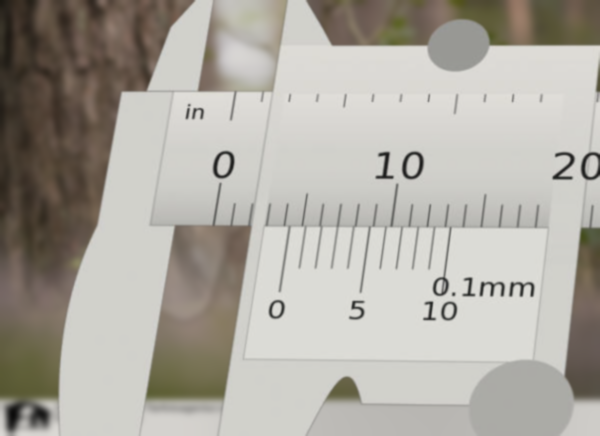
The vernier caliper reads 4.3 mm
